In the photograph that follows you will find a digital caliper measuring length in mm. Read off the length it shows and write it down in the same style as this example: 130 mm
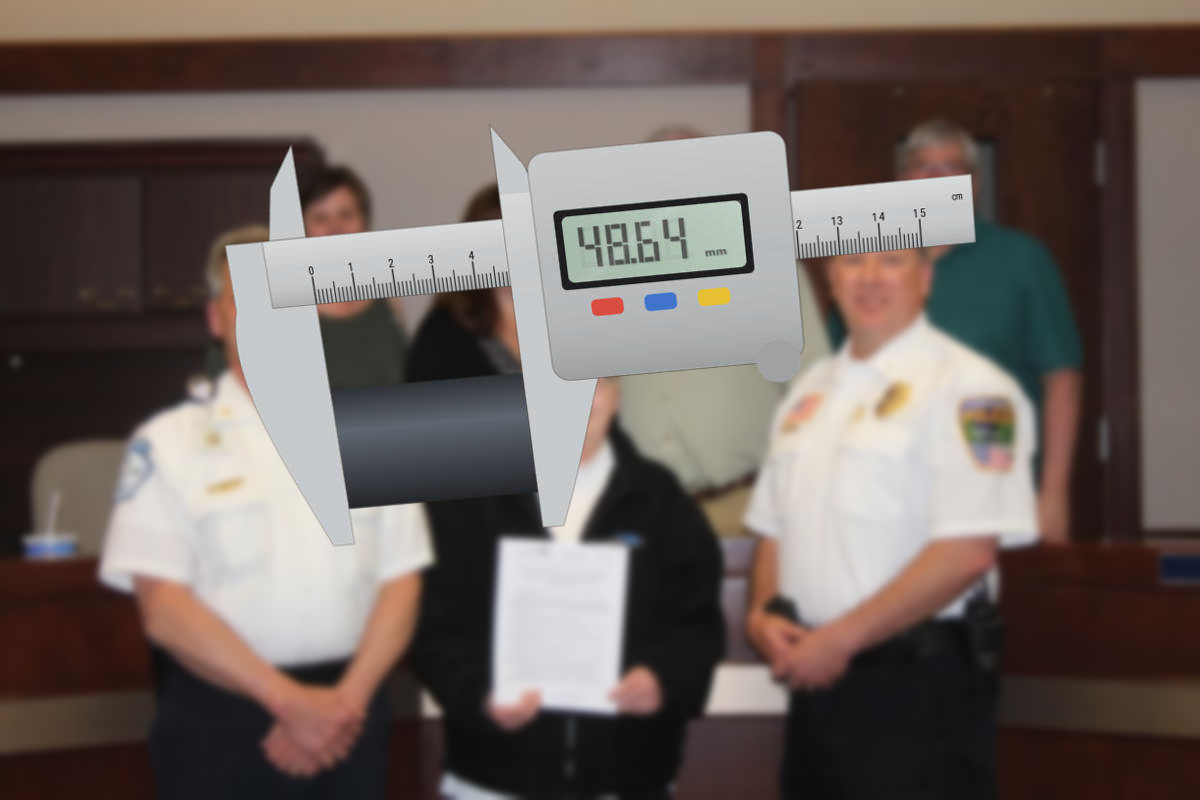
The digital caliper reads 48.64 mm
